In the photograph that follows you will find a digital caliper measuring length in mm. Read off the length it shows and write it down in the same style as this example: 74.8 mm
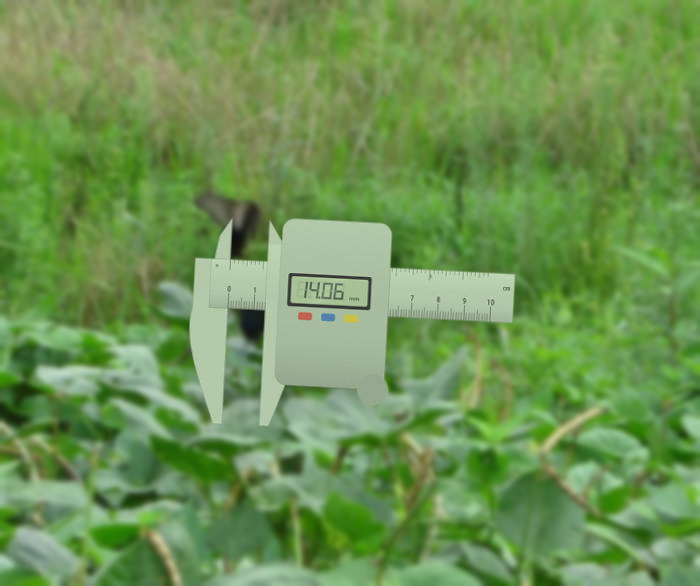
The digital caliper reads 14.06 mm
